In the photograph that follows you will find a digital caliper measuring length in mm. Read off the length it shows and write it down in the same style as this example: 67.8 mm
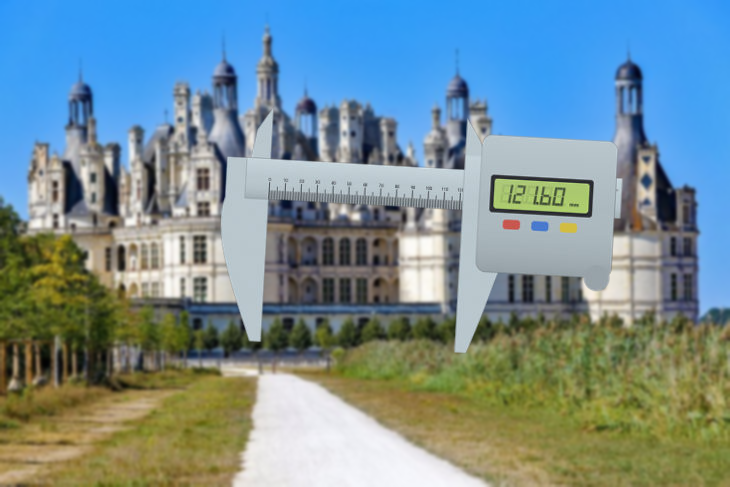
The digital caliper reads 121.60 mm
